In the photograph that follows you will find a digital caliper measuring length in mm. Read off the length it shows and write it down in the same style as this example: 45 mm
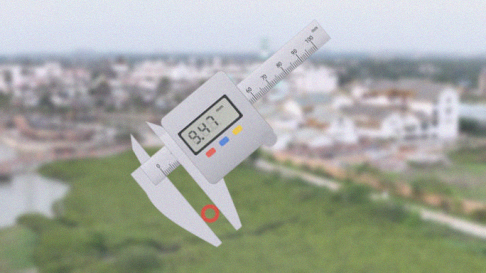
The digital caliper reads 9.47 mm
